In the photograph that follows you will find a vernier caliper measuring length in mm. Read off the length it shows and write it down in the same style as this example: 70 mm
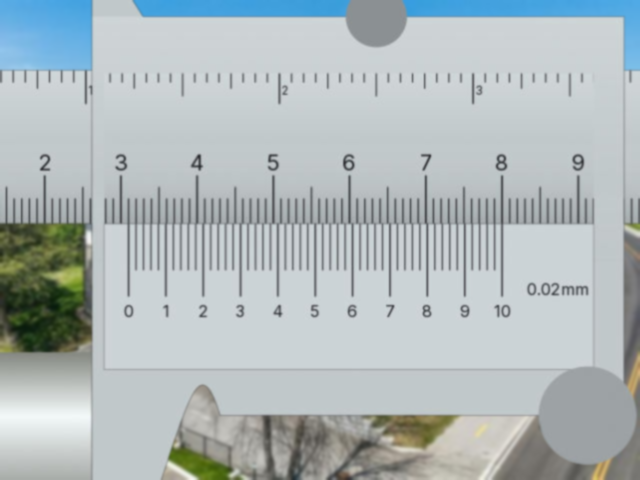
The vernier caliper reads 31.0 mm
